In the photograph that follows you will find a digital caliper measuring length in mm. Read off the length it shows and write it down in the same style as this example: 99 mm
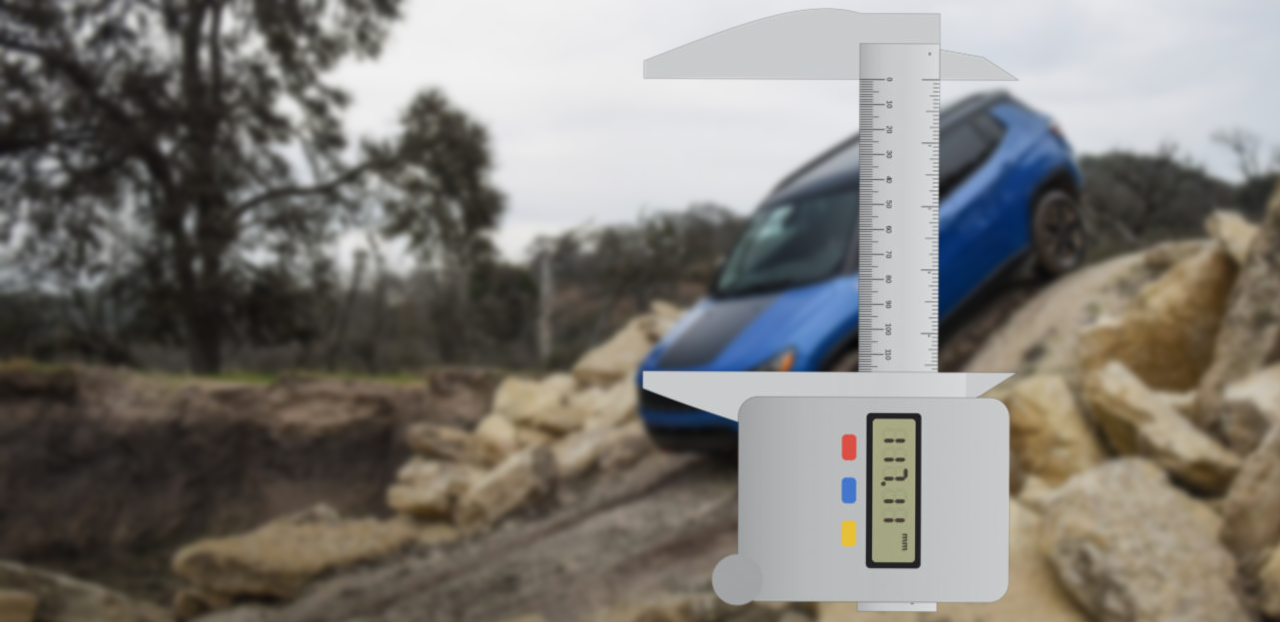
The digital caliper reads 117.11 mm
